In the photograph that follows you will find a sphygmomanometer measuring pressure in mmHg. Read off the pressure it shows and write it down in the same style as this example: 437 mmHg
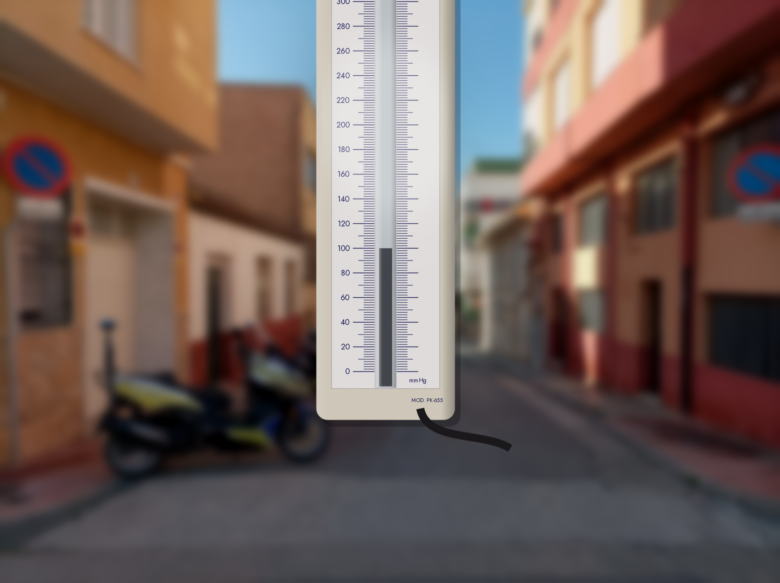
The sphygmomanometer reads 100 mmHg
